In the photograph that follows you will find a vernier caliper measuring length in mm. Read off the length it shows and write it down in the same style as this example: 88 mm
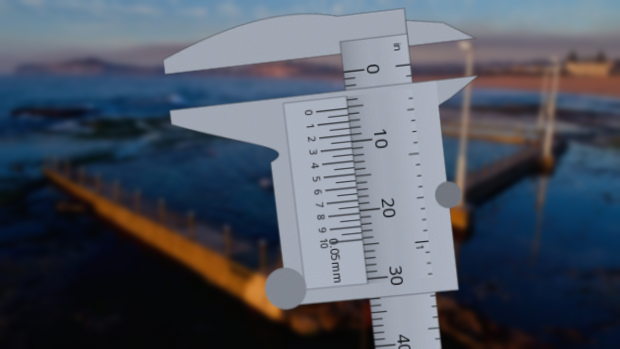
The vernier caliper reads 5.2 mm
